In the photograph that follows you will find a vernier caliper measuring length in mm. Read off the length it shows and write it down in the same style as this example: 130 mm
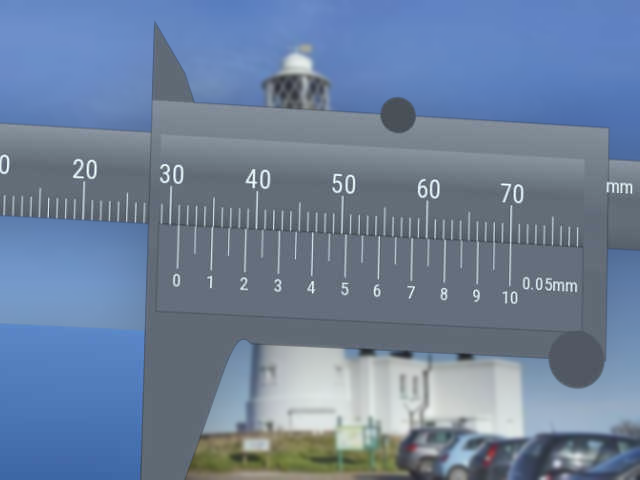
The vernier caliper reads 31.0 mm
